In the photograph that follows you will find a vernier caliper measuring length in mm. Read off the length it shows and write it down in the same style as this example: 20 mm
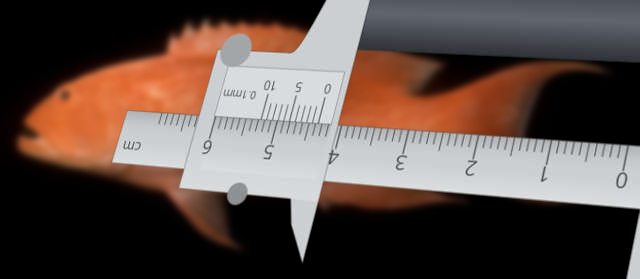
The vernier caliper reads 43.6 mm
